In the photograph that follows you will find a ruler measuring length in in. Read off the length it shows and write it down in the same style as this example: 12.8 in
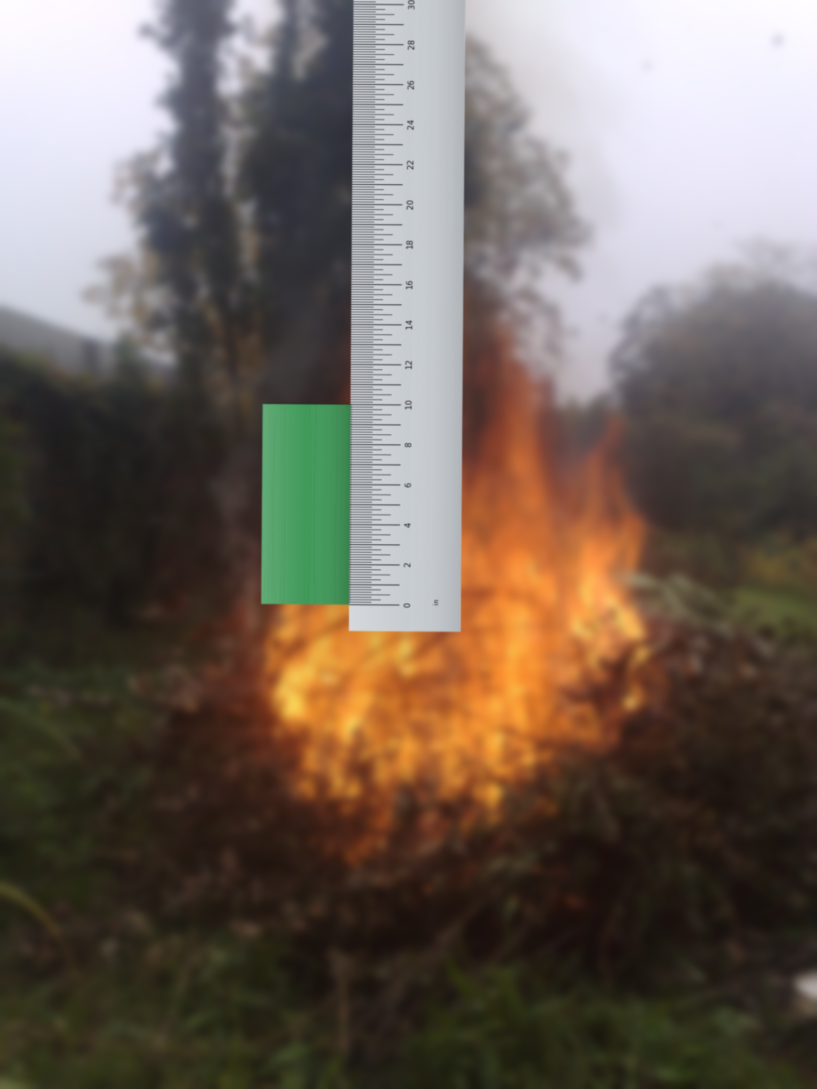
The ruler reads 10 in
